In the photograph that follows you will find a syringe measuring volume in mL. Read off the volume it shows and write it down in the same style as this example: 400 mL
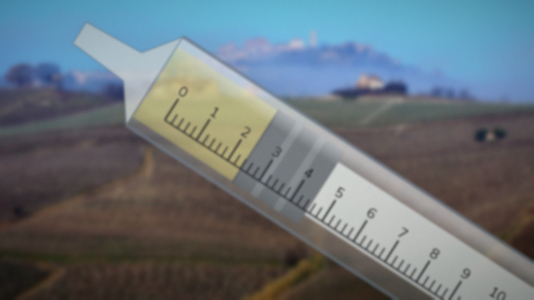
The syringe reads 2.4 mL
